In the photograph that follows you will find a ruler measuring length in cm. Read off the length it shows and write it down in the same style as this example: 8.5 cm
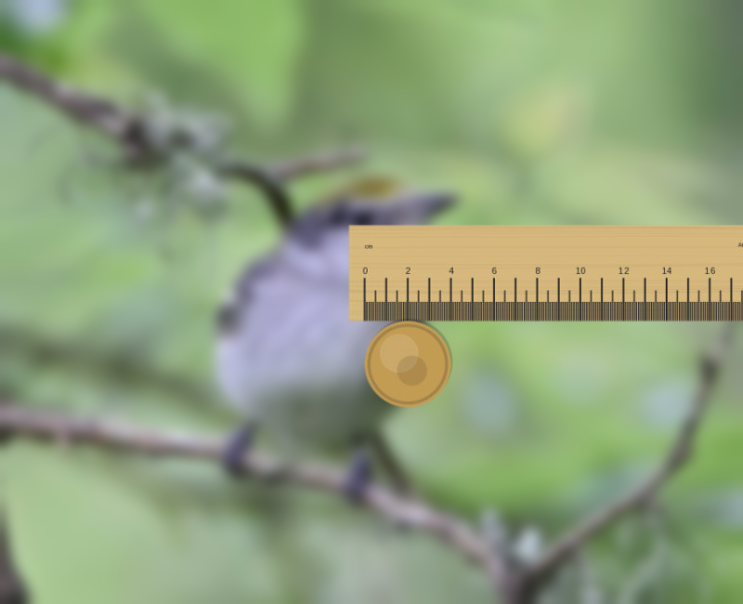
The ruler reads 4 cm
